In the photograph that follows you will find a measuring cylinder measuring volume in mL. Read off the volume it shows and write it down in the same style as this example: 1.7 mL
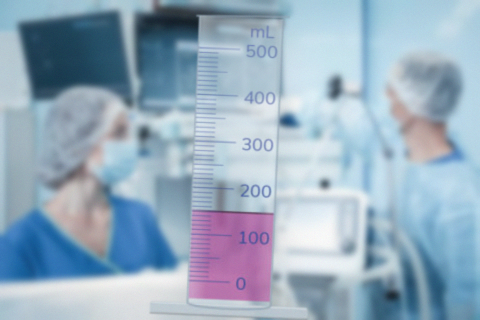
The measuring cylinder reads 150 mL
